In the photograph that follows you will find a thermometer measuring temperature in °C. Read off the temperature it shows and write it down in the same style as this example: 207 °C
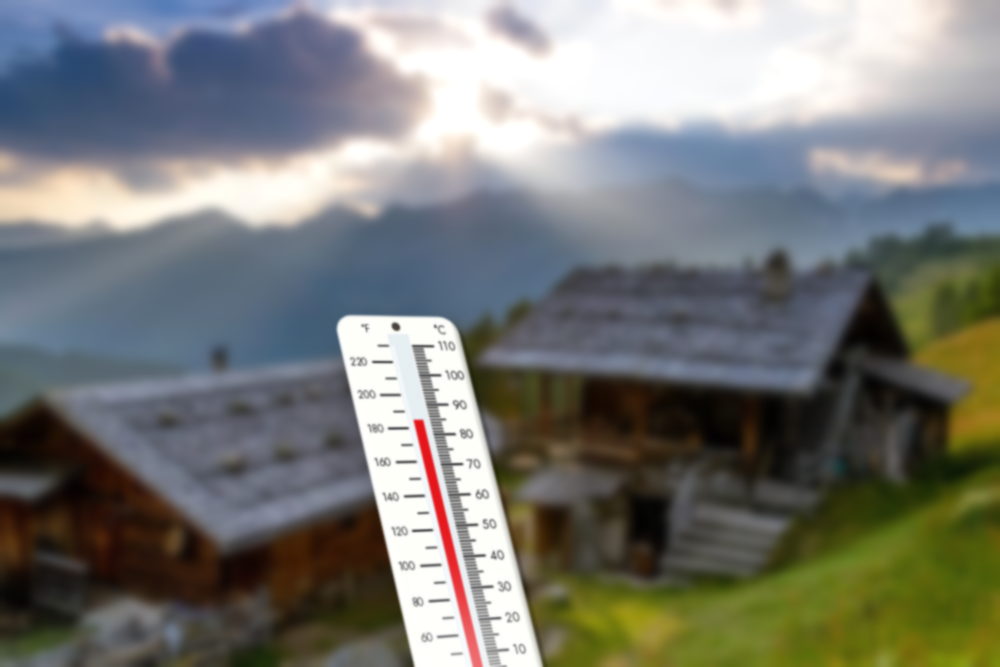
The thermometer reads 85 °C
